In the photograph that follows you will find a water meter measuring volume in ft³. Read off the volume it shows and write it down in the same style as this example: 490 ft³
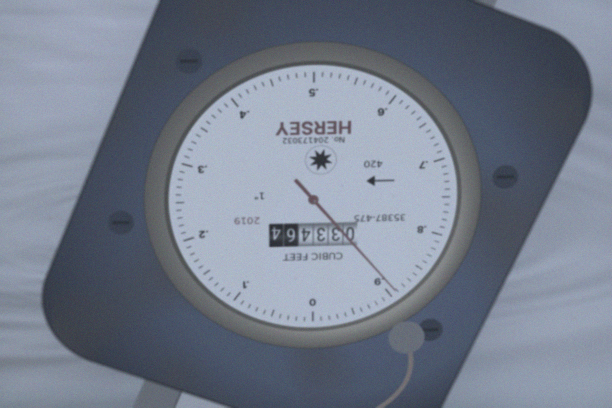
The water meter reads 33463.89 ft³
